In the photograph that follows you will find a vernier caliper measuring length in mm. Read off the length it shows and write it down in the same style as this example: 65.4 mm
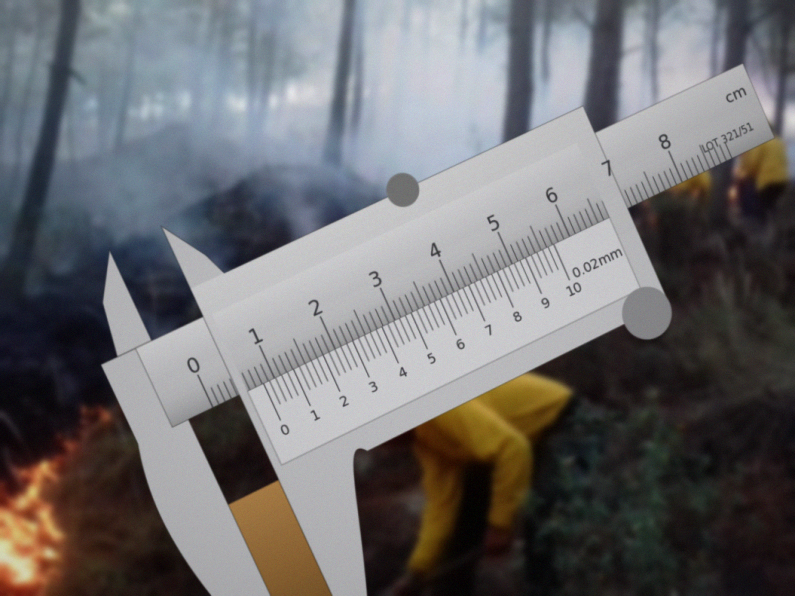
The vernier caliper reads 8.2 mm
